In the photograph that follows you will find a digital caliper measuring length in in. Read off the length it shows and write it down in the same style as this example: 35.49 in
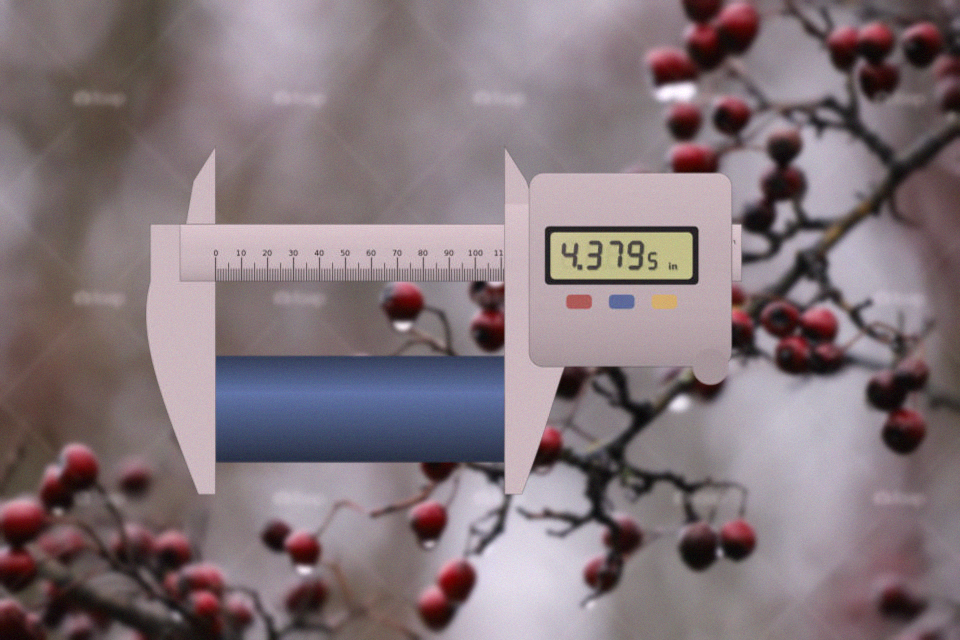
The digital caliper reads 4.3795 in
